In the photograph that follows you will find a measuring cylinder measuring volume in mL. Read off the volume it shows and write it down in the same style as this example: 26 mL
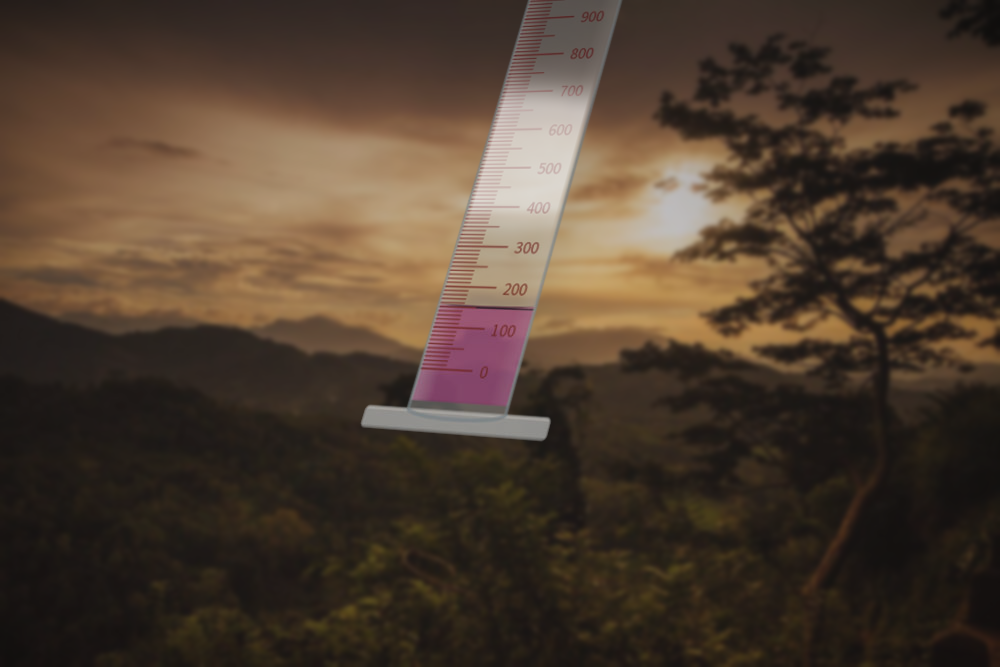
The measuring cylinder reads 150 mL
